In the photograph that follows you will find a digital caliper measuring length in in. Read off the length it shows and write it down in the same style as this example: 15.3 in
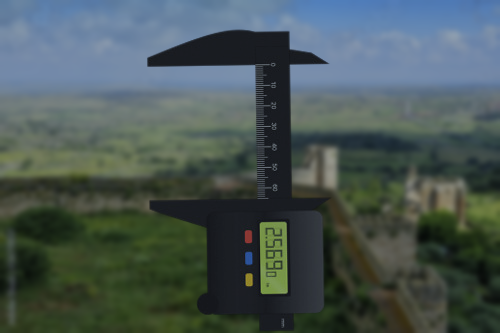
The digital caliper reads 2.5690 in
